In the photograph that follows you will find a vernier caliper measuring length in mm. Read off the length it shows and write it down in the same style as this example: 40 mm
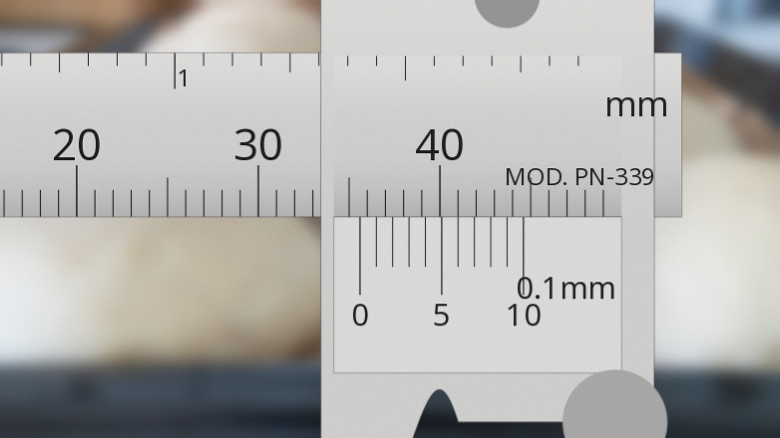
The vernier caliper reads 35.6 mm
